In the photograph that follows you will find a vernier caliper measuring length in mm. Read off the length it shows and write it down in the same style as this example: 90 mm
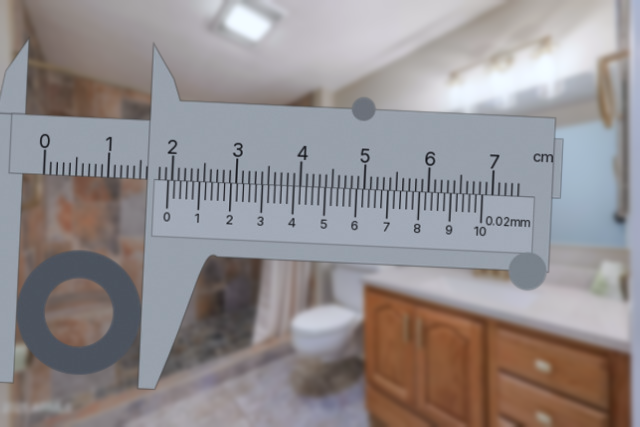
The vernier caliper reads 19.4 mm
